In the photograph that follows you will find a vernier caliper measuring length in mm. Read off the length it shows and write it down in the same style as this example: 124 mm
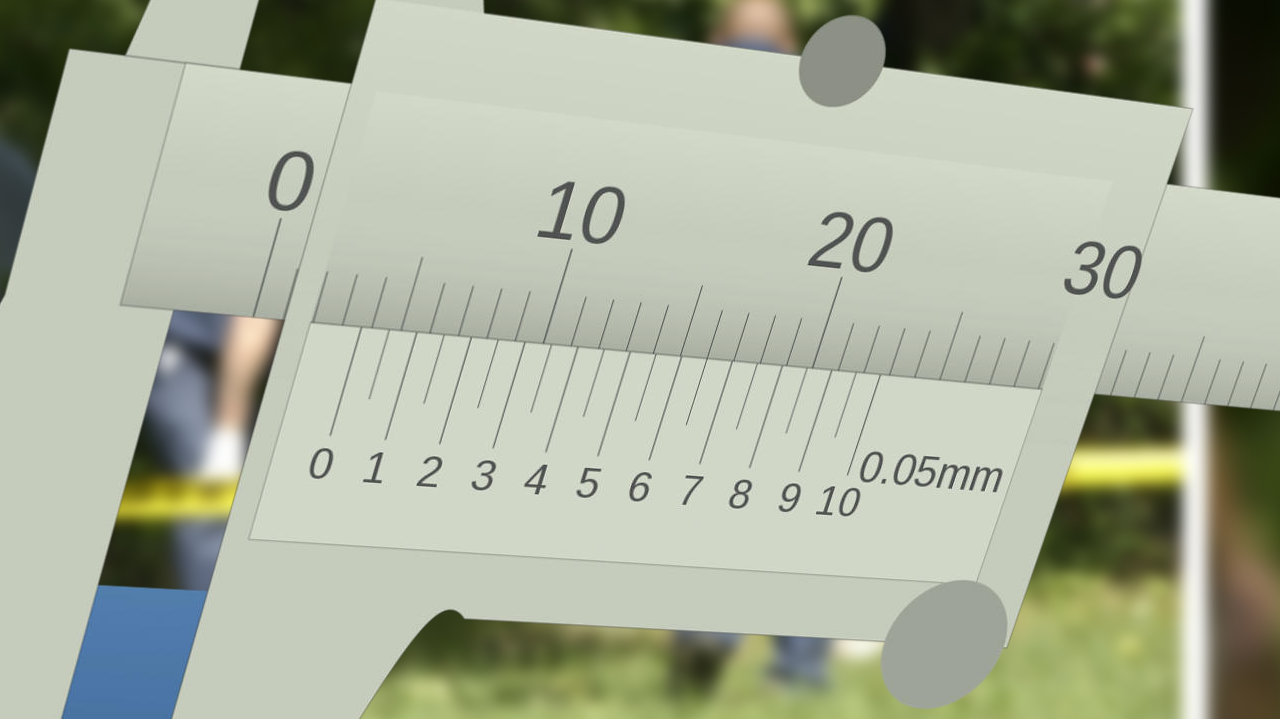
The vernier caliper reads 3.65 mm
